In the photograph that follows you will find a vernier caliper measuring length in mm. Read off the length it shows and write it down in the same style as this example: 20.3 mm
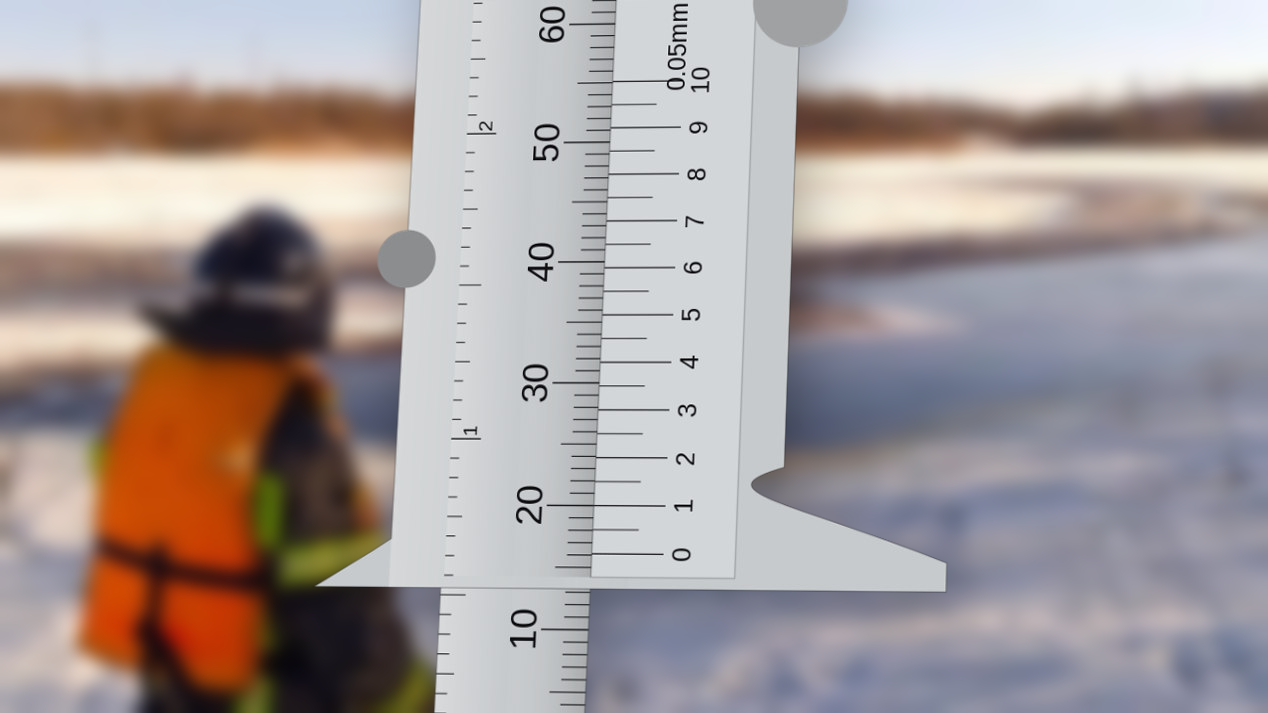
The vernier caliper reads 16.1 mm
